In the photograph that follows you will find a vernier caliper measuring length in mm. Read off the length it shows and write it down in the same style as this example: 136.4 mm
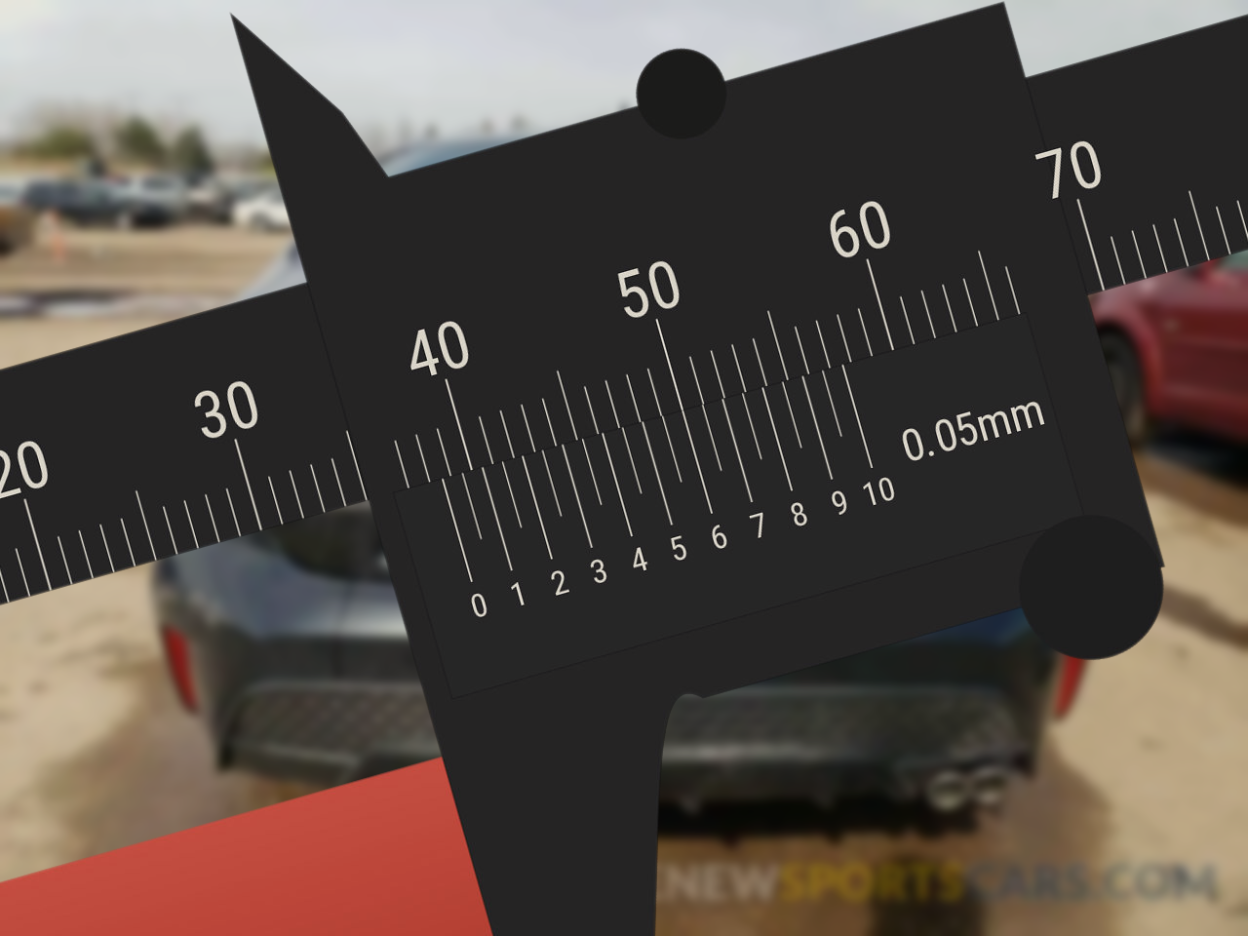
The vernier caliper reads 38.60 mm
